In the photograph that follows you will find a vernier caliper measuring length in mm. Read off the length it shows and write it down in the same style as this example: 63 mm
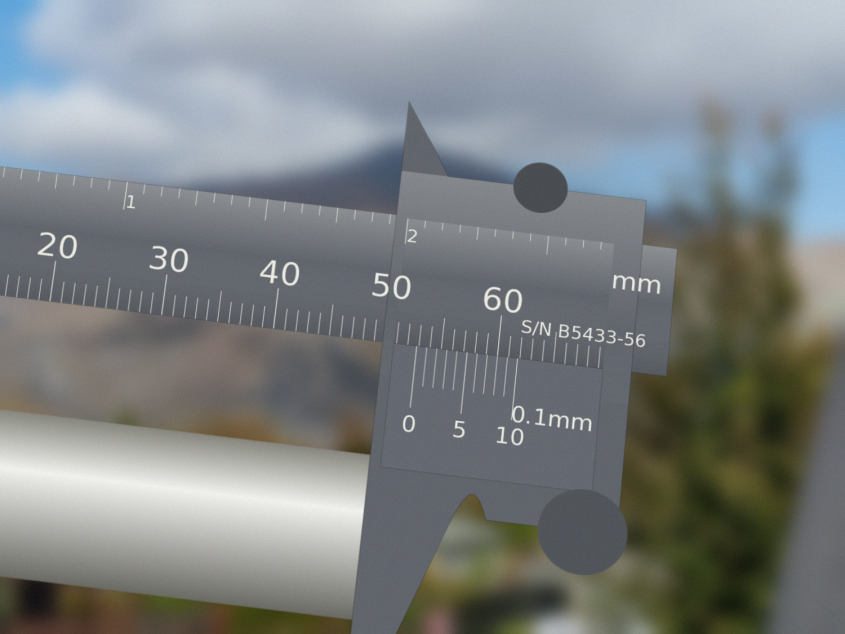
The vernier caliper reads 52.8 mm
